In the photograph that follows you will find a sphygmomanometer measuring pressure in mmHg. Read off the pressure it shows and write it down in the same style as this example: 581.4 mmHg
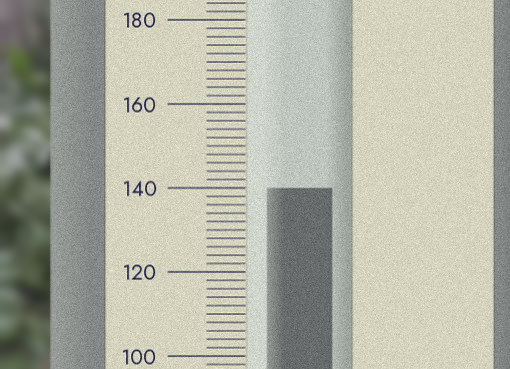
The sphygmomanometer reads 140 mmHg
